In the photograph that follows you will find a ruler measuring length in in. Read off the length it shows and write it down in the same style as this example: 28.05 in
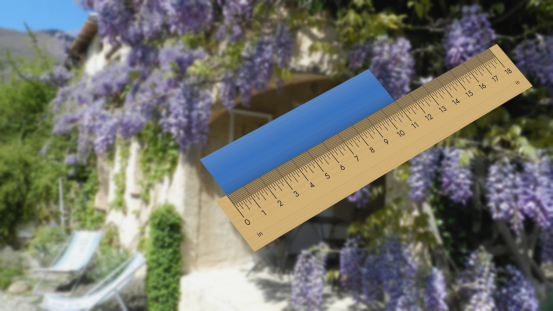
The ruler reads 11 in
